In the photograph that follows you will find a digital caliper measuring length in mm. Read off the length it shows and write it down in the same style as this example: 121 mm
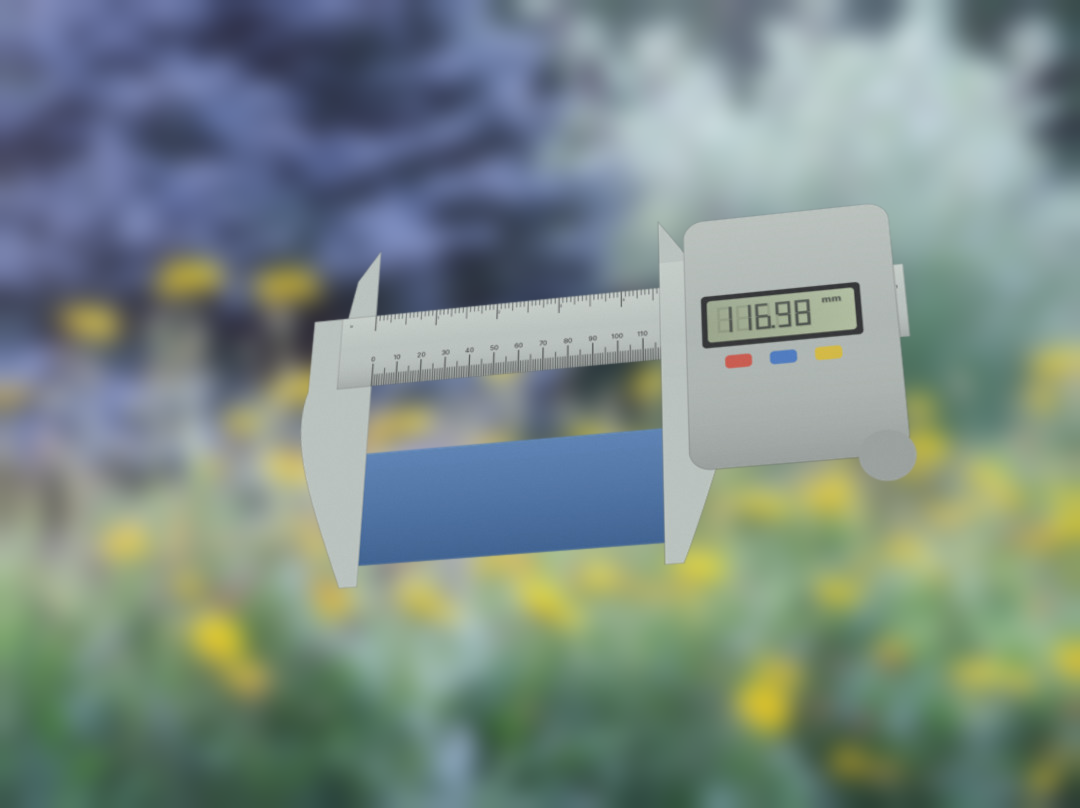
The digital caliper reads 116.98 mm
